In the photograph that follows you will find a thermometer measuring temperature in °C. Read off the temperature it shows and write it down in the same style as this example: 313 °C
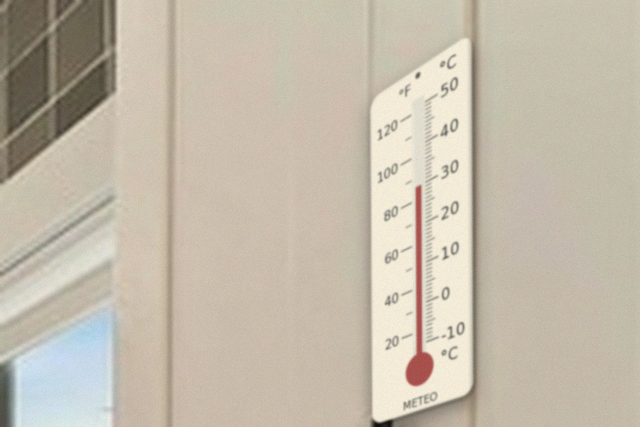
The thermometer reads 30 °C
